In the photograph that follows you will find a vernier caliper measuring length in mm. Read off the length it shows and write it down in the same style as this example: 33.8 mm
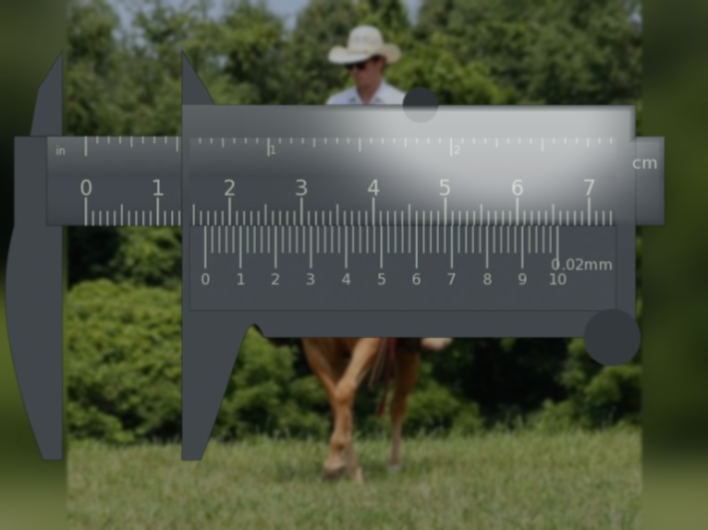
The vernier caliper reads 16.6 mm
